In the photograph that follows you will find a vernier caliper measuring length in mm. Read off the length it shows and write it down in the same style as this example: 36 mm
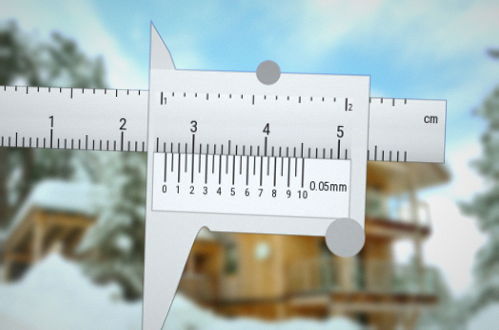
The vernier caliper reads 26.2 mm
